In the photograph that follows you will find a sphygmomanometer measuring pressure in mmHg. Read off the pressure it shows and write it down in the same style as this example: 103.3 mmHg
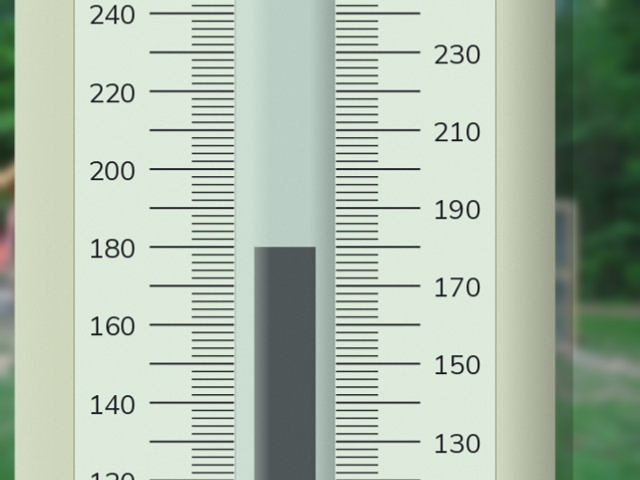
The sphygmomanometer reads 180 mmHg
